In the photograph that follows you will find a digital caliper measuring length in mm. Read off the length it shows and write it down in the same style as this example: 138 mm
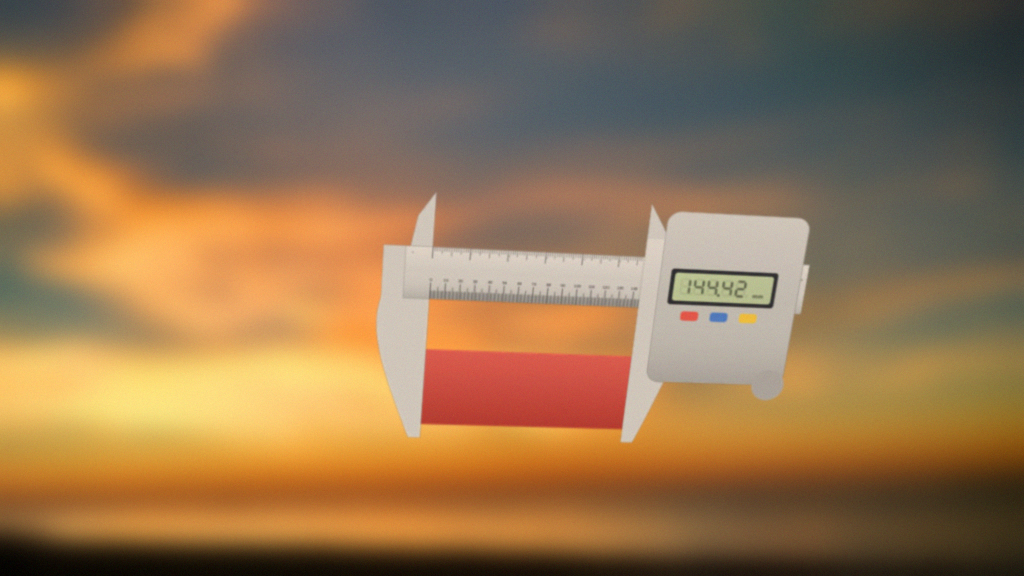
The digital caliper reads 144.42 mm
